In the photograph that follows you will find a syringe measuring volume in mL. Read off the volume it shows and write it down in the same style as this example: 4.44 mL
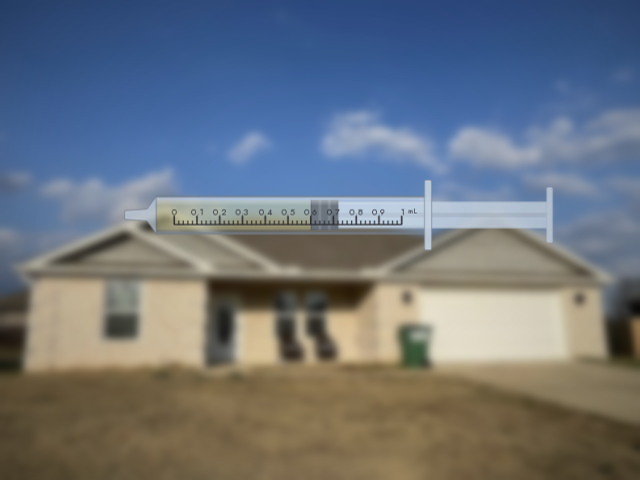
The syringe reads 0.6 mL
